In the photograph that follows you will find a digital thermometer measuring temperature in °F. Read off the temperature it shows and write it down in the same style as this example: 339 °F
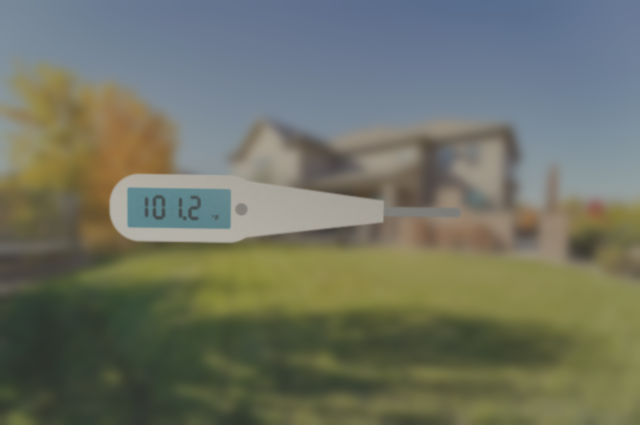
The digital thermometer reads 101.2 °F
